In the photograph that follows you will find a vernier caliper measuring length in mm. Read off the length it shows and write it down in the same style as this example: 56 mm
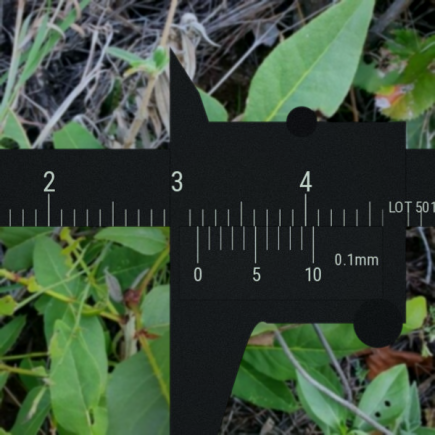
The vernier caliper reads 31.6 mm
